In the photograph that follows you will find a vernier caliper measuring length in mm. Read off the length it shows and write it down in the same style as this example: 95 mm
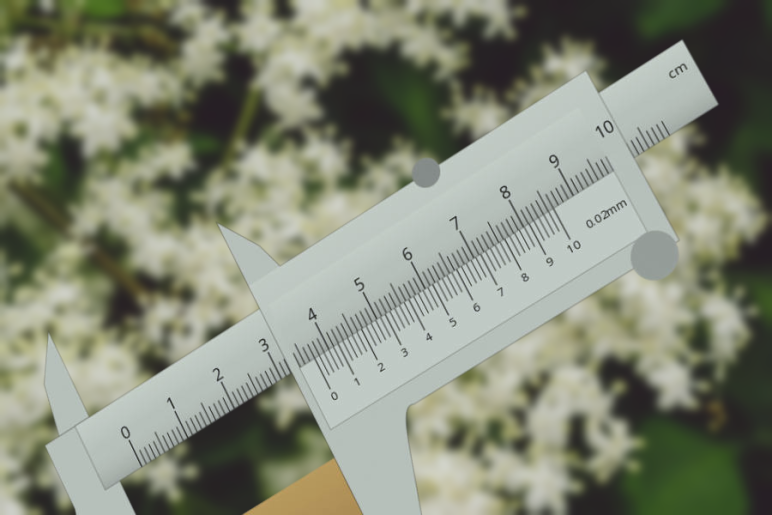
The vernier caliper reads 37.0 mm
